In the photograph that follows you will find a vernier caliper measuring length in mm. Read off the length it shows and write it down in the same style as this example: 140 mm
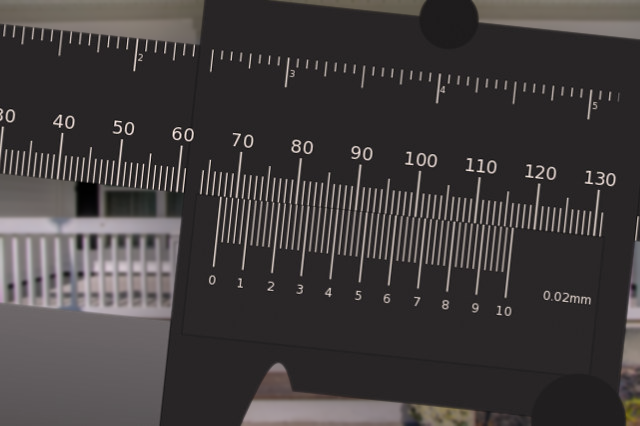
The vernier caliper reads 67.4 mm
